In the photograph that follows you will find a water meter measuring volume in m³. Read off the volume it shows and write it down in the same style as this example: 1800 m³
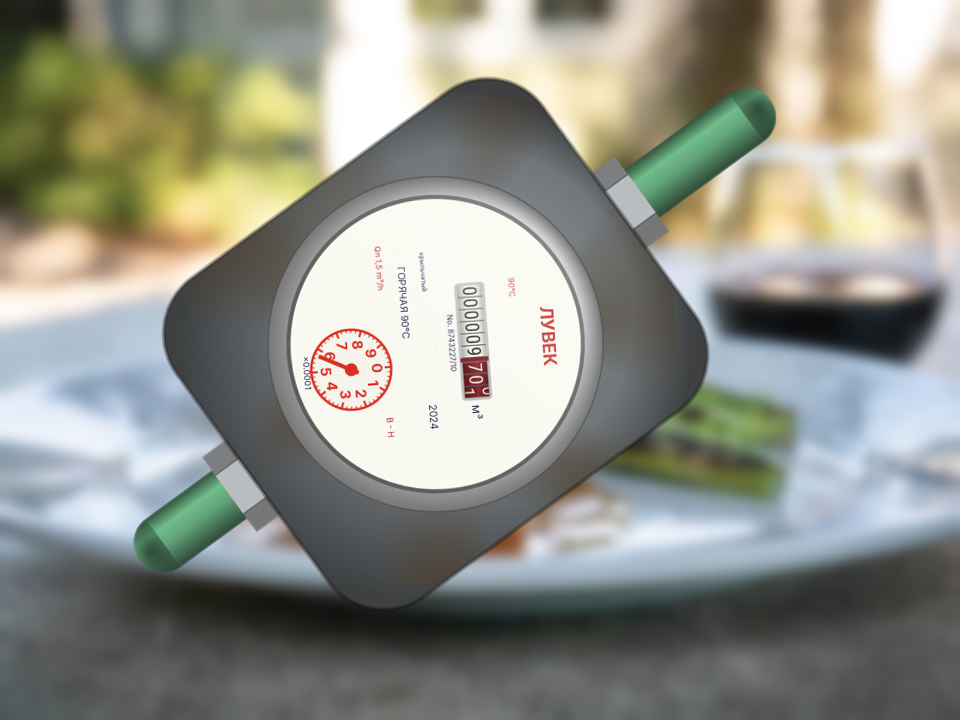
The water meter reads 9.7005 m³
